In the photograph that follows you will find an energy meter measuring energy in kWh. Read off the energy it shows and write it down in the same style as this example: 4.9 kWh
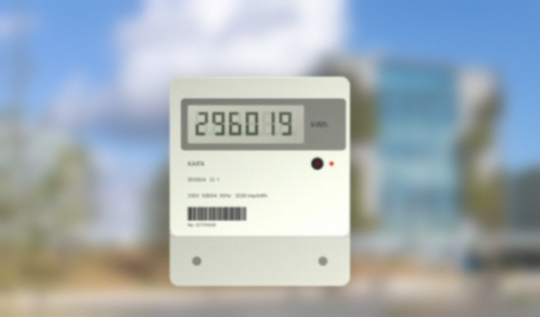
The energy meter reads 296019 kWh
